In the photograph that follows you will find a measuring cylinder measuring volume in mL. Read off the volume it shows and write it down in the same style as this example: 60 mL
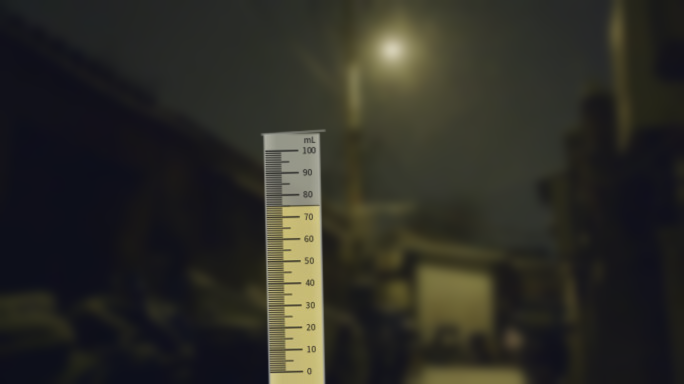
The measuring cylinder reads 75 mL
